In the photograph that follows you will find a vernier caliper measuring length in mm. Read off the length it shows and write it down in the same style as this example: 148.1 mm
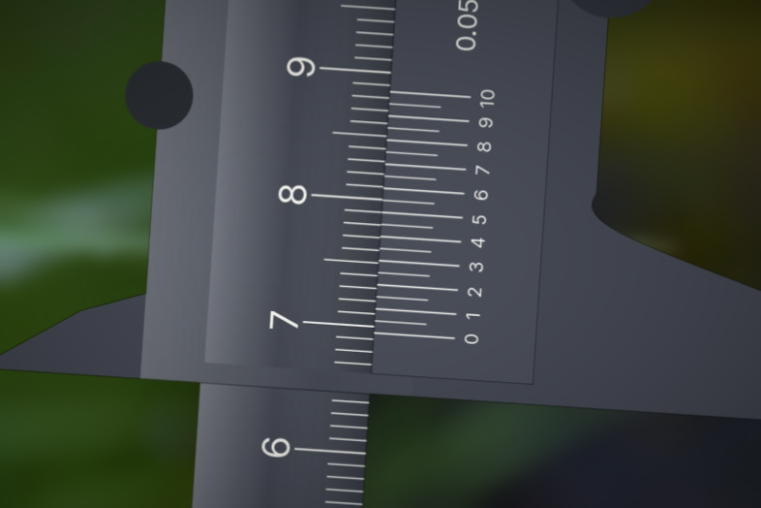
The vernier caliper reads 69.5 mm
